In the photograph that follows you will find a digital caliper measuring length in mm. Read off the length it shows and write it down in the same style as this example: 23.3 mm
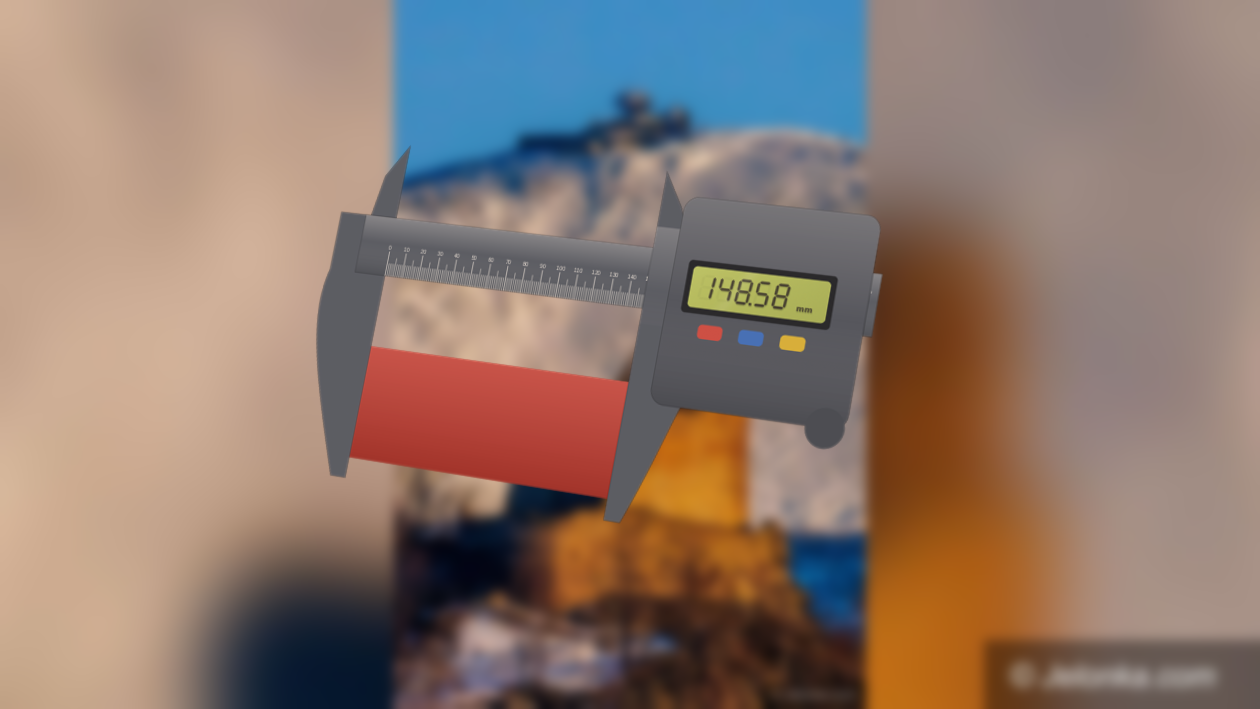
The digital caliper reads 148.58 mm
